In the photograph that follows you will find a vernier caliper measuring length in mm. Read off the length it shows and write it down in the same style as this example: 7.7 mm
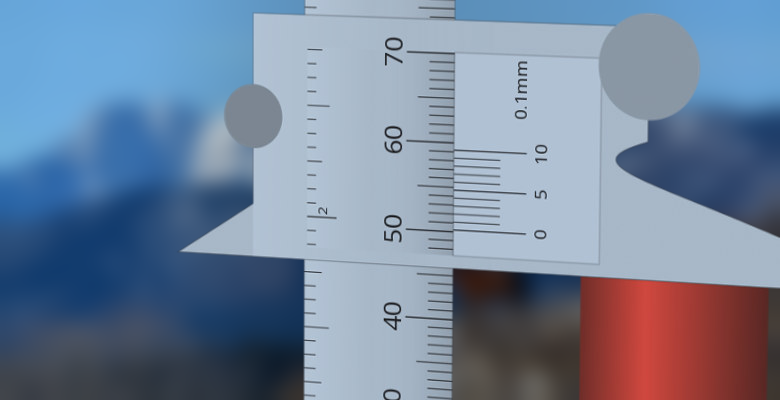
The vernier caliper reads 50.2 mm
